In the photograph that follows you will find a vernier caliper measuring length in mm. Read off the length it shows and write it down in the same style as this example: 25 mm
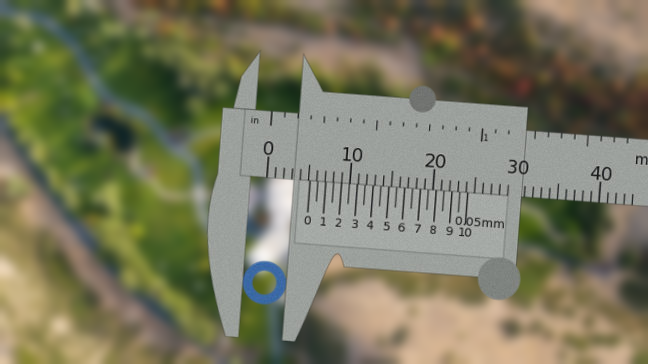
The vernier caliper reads 5.2 mm
